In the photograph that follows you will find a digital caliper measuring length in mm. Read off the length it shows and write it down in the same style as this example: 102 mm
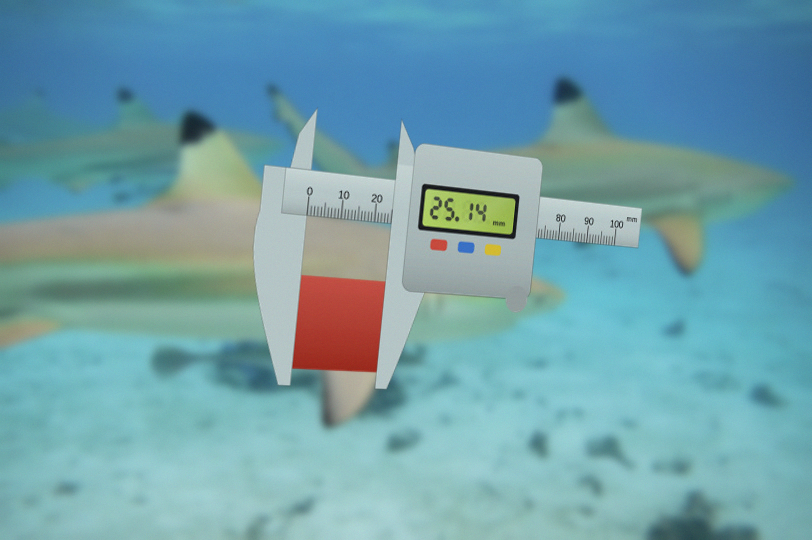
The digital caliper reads 25.14 mm
